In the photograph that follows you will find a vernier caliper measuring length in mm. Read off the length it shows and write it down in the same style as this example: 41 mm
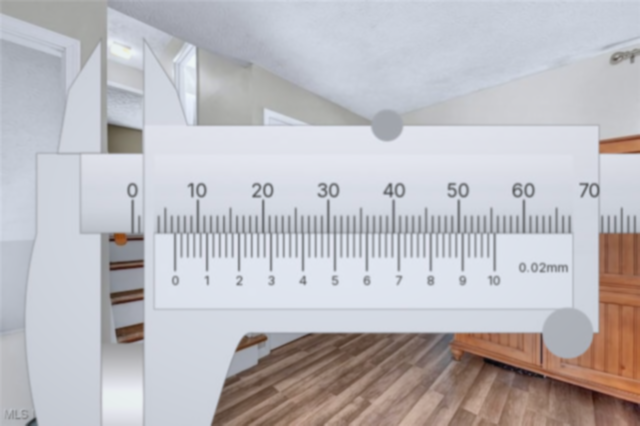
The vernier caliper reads 6.5 mm
